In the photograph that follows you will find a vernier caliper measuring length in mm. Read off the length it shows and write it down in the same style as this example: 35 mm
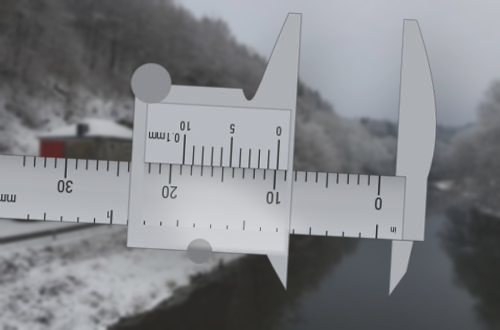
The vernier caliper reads 9.8 mm
